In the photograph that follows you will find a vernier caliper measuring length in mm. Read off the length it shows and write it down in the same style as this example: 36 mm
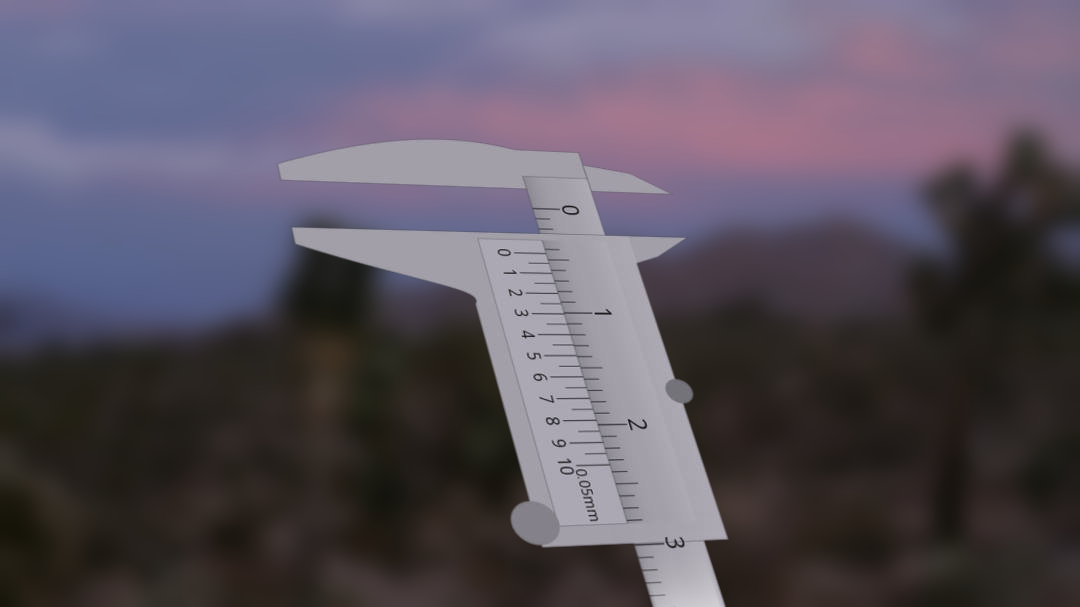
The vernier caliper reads 4.4 mm
